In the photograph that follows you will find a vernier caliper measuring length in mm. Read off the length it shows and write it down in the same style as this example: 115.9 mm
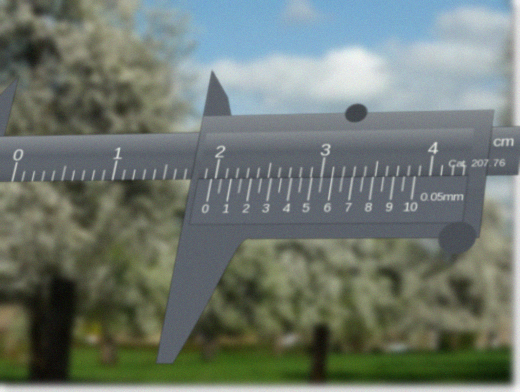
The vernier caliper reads 19.6 mm
